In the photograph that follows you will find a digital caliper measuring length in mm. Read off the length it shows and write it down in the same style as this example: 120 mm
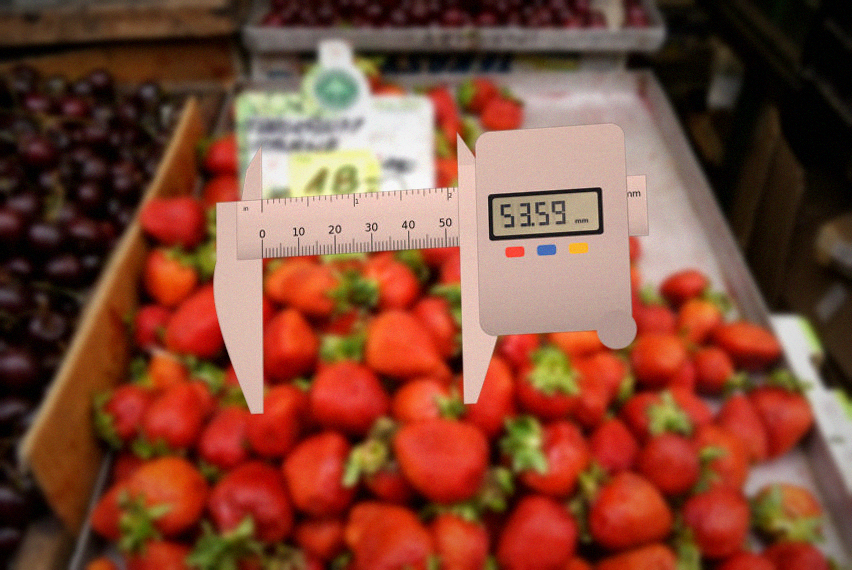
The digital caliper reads 53.59 mm
